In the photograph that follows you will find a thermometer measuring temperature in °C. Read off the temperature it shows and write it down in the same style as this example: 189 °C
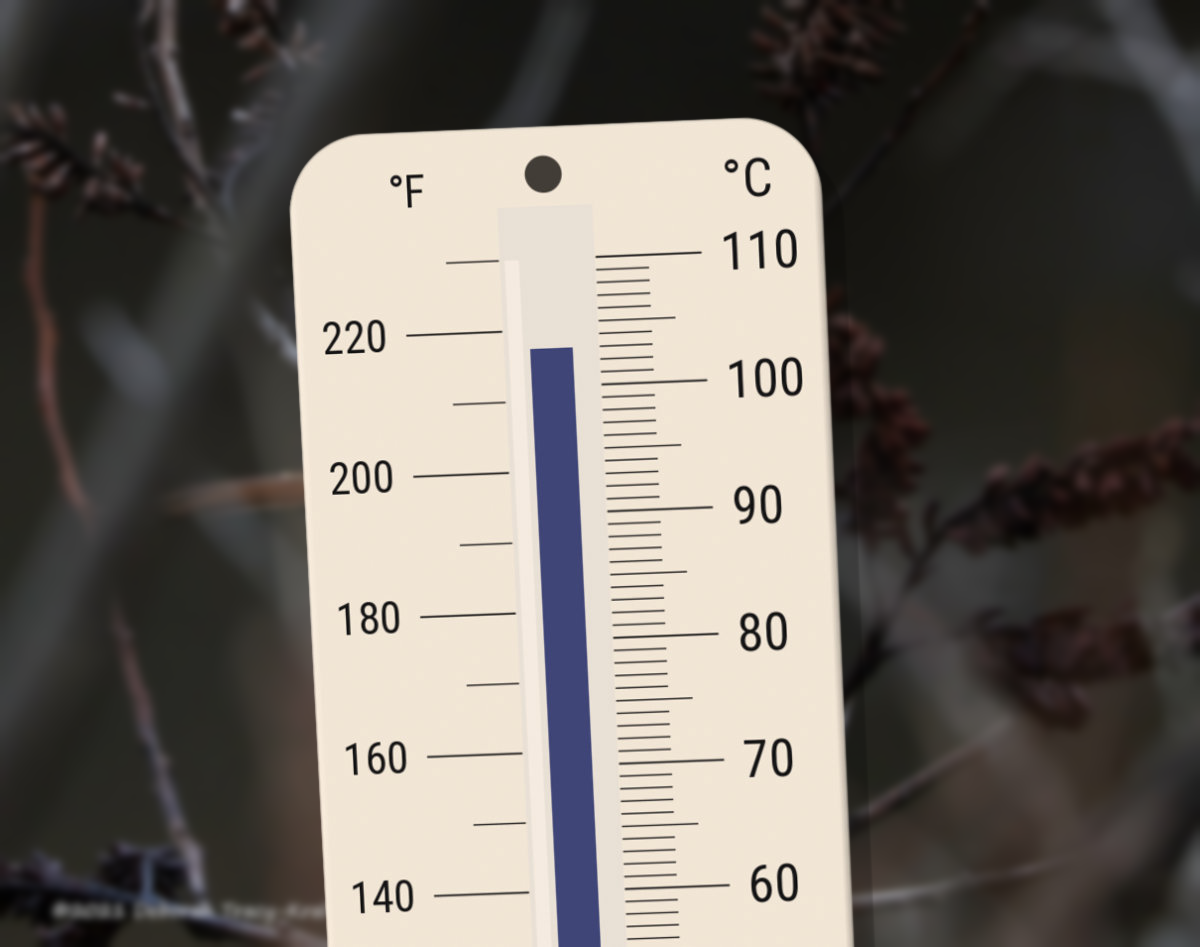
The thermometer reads 103 °C
